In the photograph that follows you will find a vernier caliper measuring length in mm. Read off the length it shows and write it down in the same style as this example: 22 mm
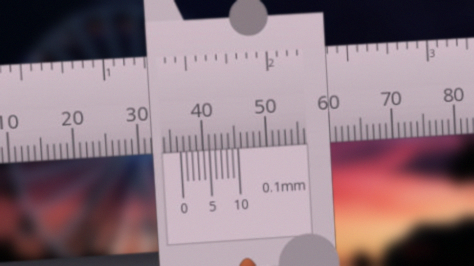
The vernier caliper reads 36.5 mm
